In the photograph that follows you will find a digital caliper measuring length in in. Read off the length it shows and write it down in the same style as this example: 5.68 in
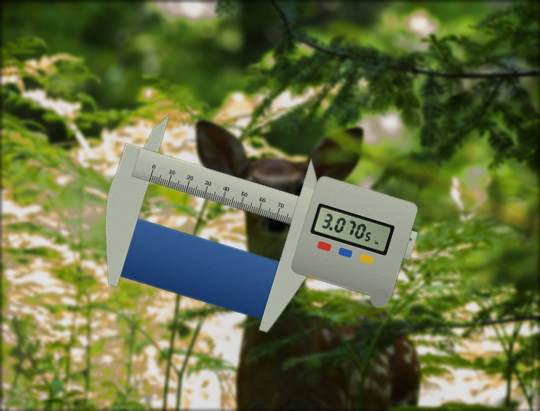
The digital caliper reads 3.0705 in
